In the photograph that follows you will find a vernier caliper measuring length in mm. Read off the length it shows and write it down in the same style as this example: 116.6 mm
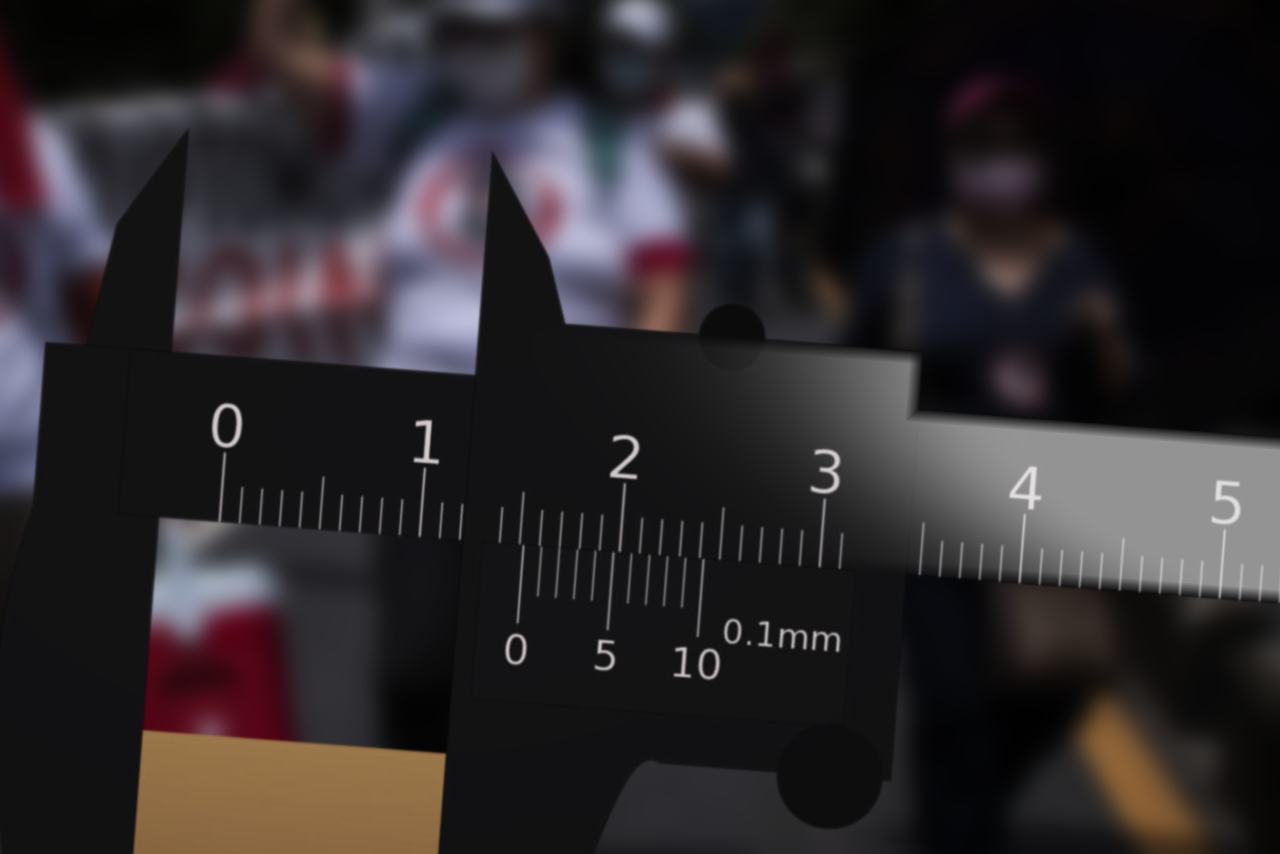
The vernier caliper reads 15.2 mm
